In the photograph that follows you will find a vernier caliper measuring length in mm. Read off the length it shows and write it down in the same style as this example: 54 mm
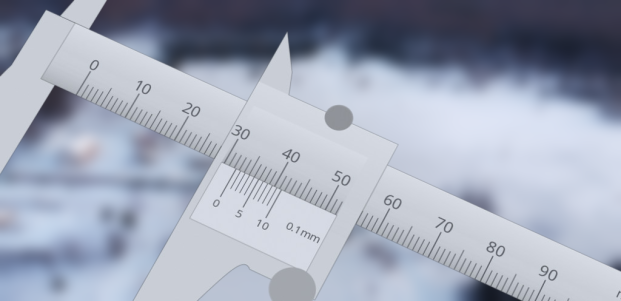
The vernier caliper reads 32.4 mm
